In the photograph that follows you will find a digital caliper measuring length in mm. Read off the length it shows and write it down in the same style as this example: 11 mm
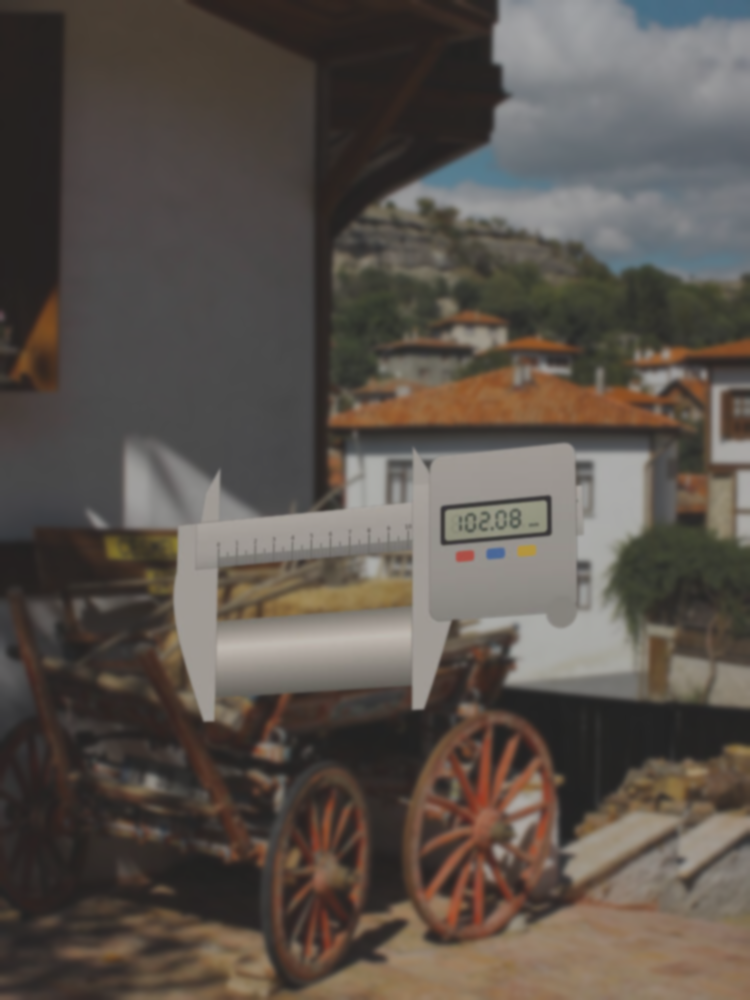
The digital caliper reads 102.08 mm
